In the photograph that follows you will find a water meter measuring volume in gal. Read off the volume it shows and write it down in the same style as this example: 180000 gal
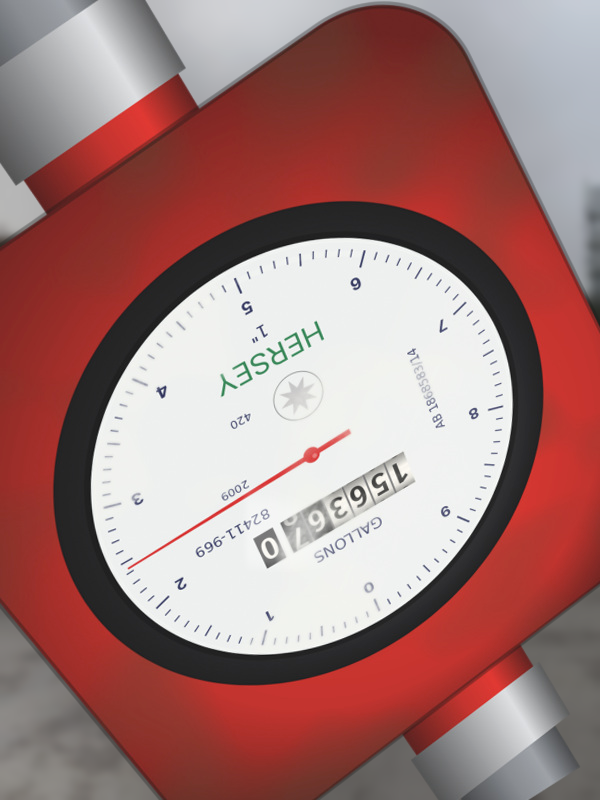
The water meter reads 1563672.4 gal
